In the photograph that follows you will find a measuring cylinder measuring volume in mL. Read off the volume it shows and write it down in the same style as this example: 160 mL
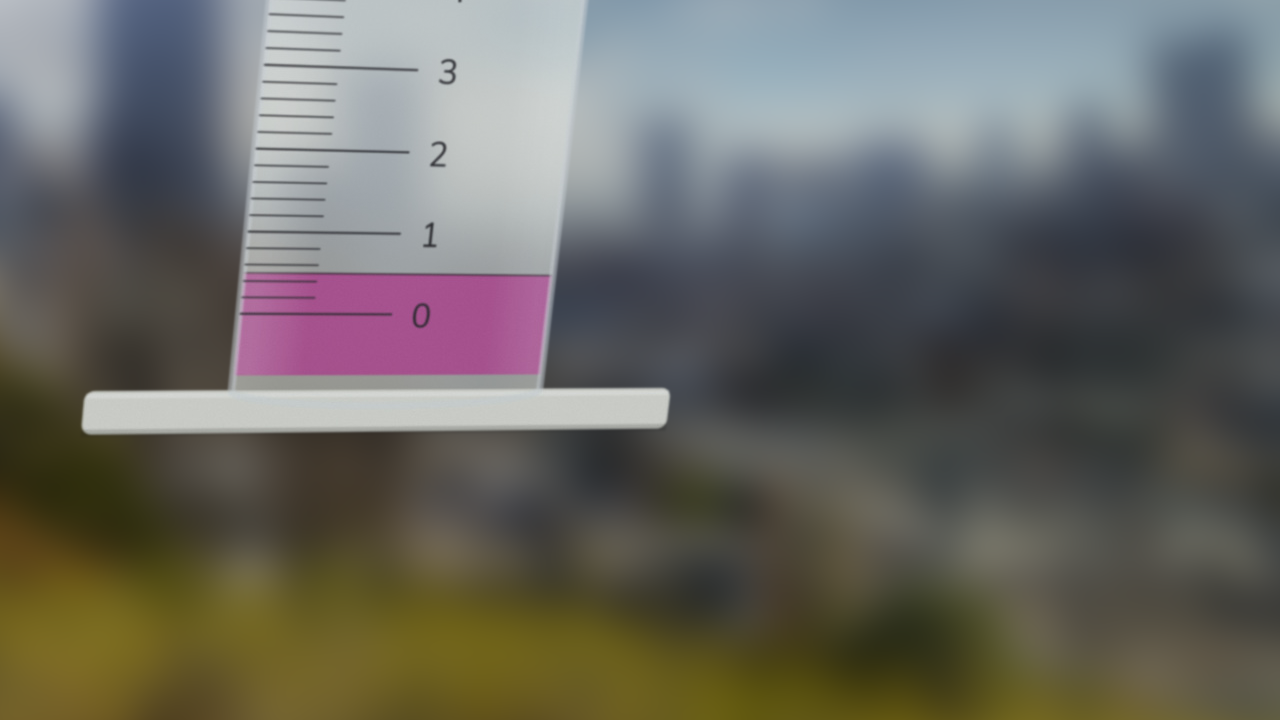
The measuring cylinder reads 0.5 mL
